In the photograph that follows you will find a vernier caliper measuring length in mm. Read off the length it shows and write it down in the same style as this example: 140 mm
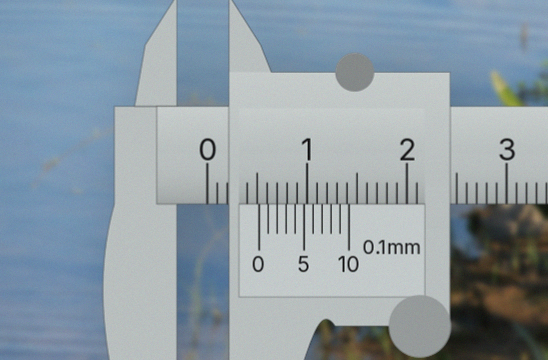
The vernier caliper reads 5.2 mm
